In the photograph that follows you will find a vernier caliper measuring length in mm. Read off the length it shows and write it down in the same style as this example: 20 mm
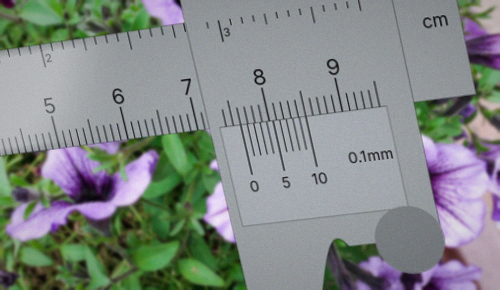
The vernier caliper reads 76.0 mm
